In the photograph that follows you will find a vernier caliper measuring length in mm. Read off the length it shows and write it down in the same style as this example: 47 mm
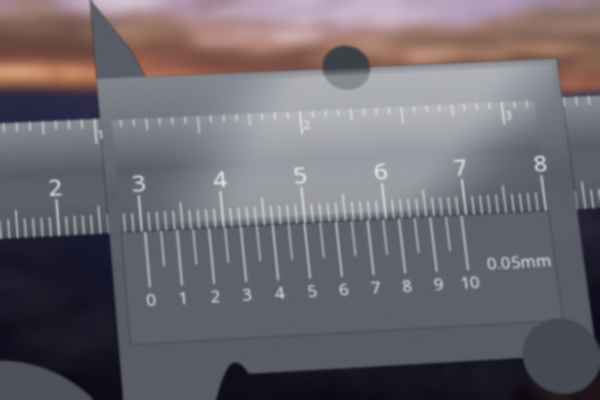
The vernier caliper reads 30.4 mm
